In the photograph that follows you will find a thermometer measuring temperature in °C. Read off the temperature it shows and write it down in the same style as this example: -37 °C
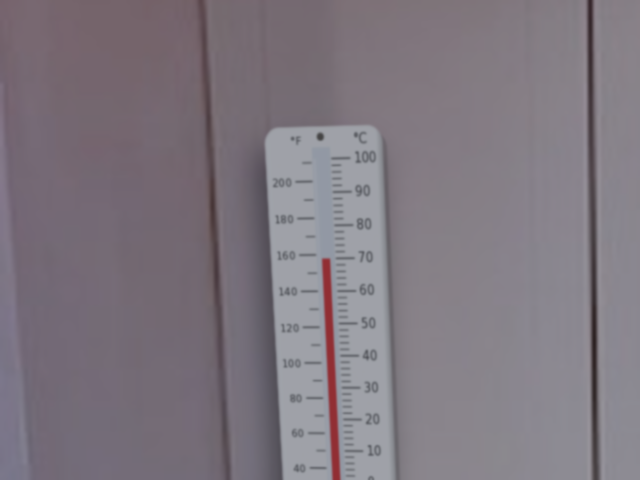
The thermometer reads 70 °C
